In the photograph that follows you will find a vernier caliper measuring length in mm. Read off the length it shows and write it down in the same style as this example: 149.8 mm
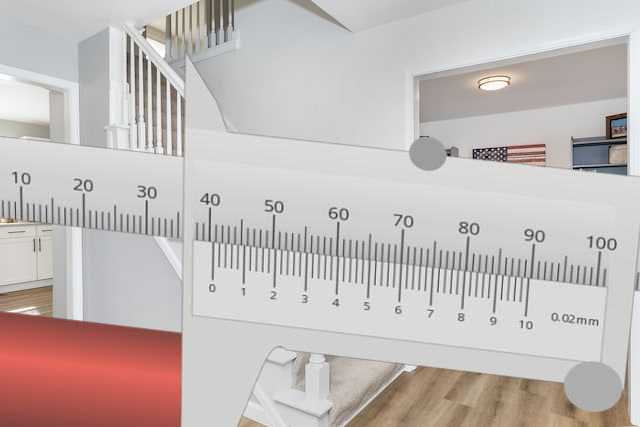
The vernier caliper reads 40.6 mm
